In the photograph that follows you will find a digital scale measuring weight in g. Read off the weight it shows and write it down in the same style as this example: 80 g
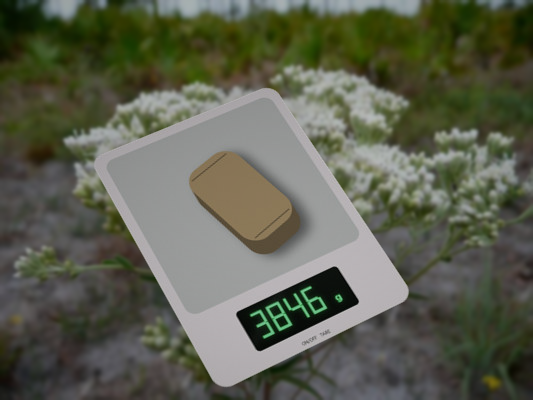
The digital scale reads 3846 g
